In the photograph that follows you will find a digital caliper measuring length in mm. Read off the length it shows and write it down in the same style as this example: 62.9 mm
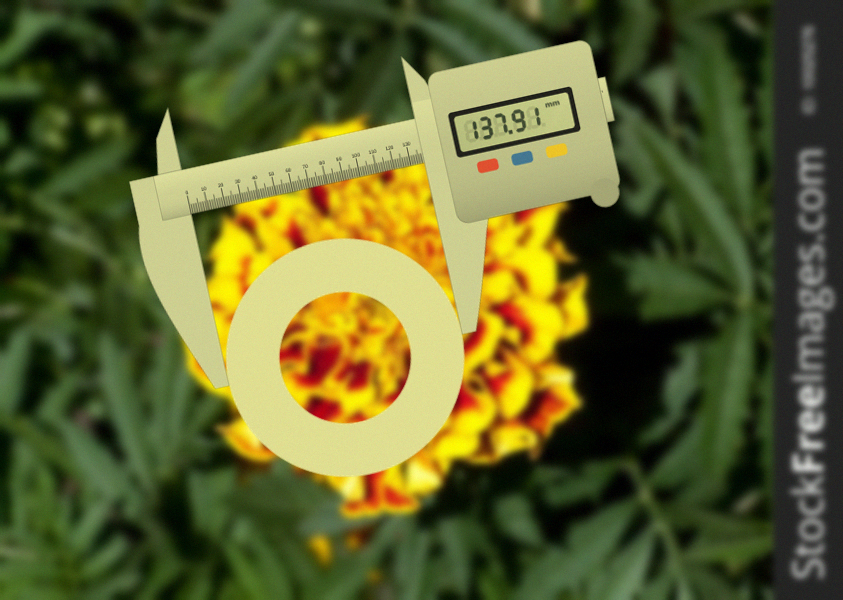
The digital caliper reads 137.91 mm
